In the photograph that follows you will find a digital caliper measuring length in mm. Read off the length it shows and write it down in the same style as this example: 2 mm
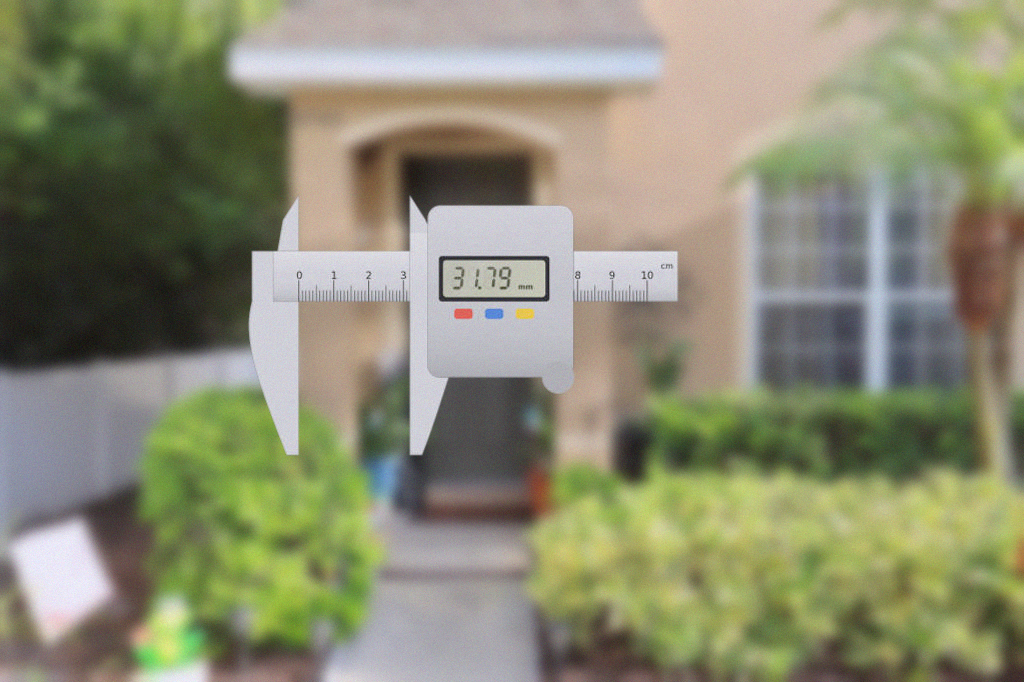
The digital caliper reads 31.79 mm
